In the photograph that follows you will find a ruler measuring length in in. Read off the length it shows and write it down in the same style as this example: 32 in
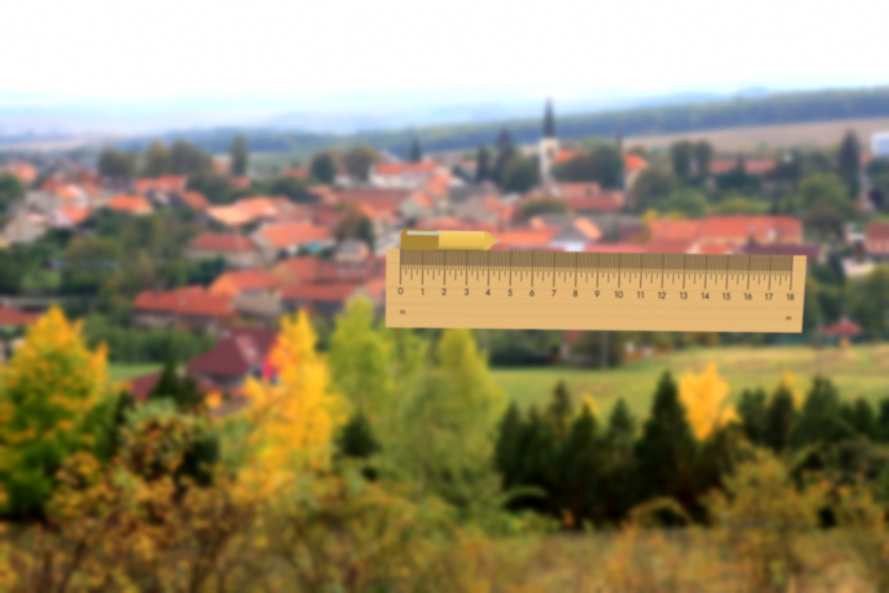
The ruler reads 4.5 in
